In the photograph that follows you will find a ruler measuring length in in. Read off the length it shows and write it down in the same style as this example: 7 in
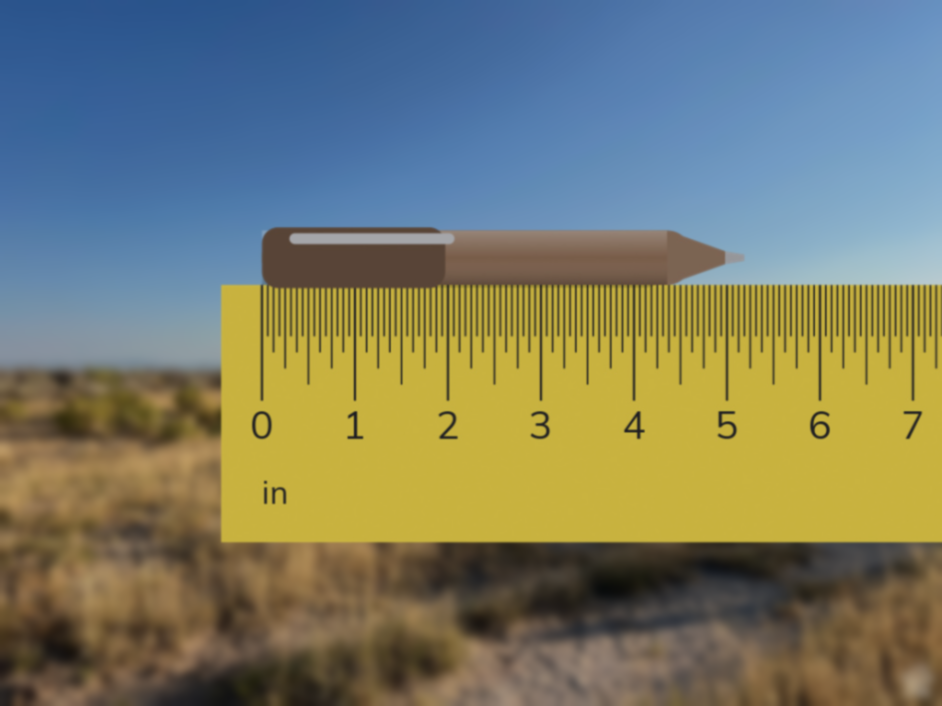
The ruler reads 5.1875 in
